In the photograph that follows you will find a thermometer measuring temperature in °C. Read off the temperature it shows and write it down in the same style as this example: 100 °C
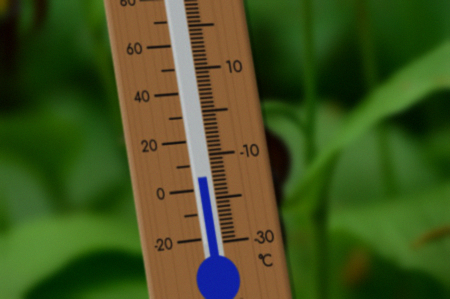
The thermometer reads -15 °C
